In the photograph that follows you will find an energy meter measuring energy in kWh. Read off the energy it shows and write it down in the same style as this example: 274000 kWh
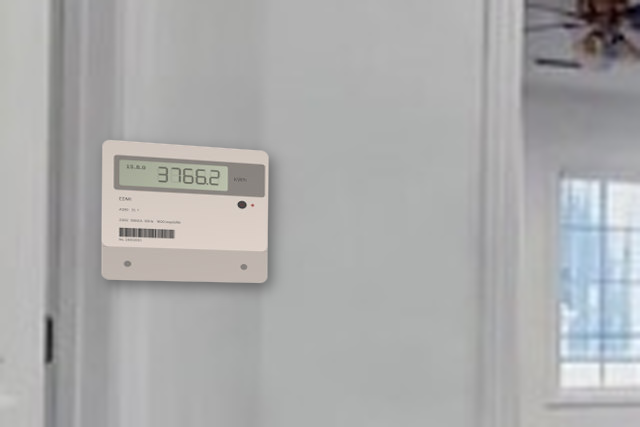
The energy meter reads 3766.2 kWh
